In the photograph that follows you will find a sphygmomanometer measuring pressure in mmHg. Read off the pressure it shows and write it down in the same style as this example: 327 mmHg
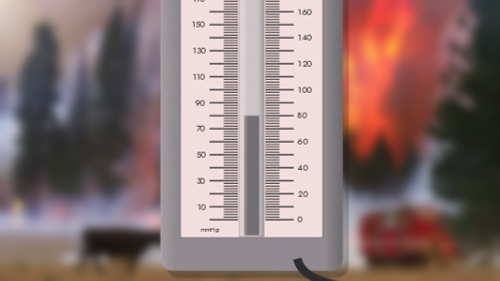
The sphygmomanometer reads 80 mmHg
